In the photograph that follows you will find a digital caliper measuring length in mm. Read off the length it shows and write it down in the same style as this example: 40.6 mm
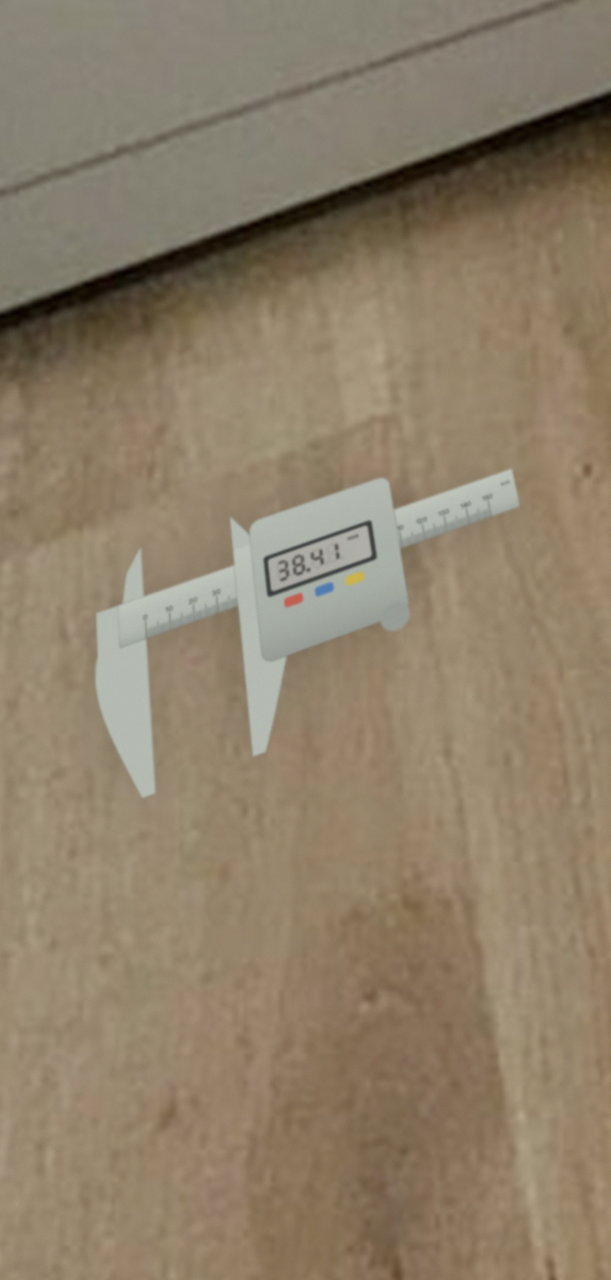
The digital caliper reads 38.41 mm
